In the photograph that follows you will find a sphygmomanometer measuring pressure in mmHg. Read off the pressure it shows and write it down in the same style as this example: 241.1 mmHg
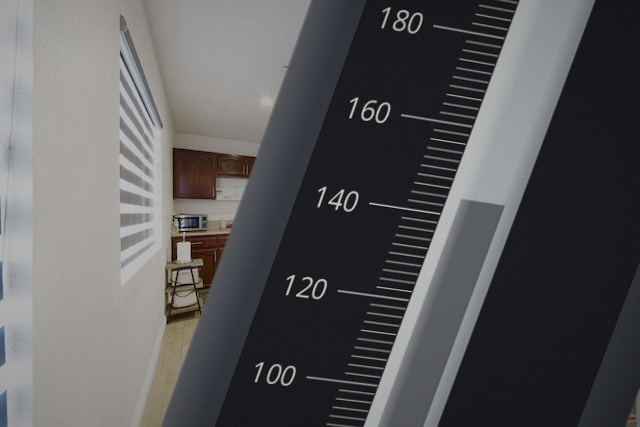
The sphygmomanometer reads 144 mmHg
